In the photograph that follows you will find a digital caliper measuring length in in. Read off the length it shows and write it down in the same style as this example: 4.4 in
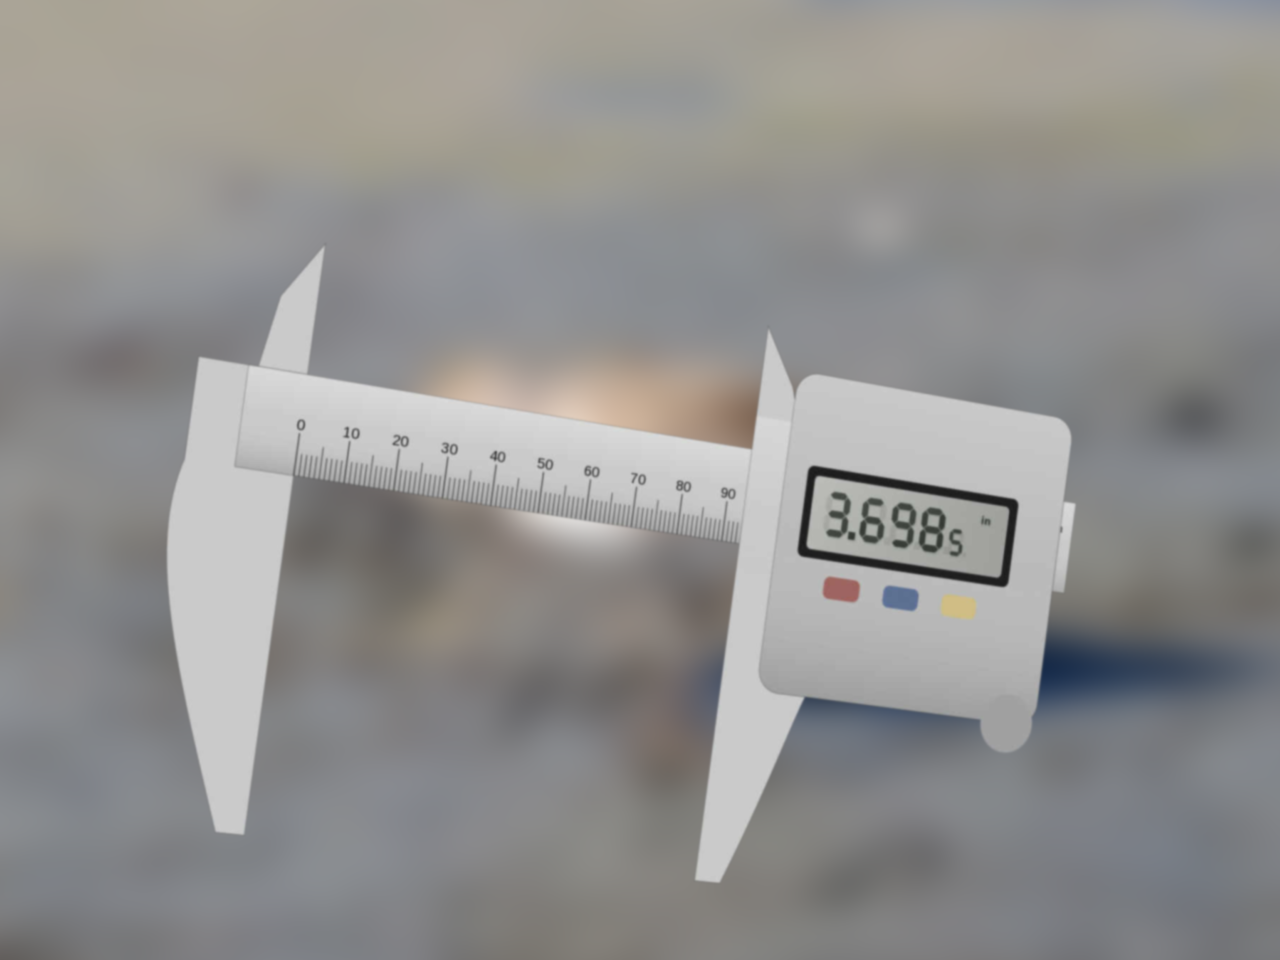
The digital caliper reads 3.6985 in
